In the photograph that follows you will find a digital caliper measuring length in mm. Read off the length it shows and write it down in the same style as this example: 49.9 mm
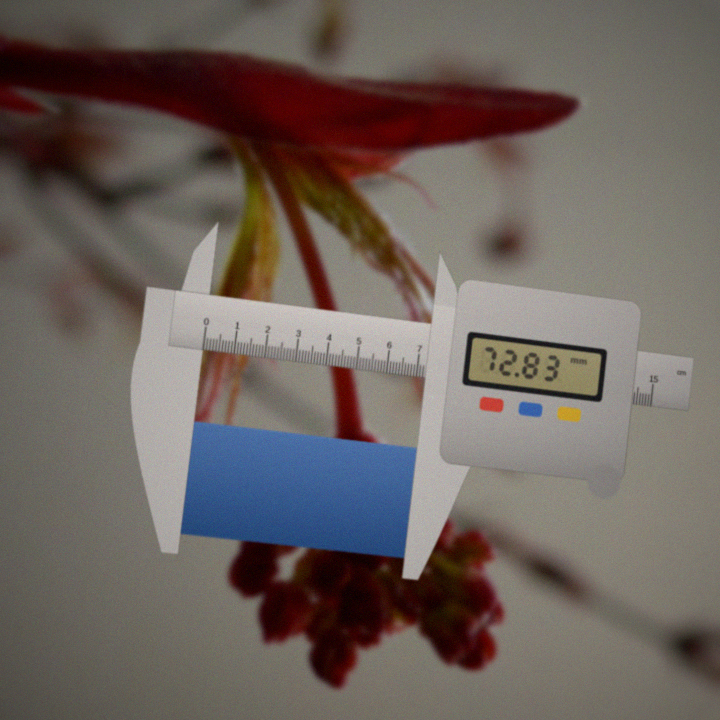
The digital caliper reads 72.83 mm
